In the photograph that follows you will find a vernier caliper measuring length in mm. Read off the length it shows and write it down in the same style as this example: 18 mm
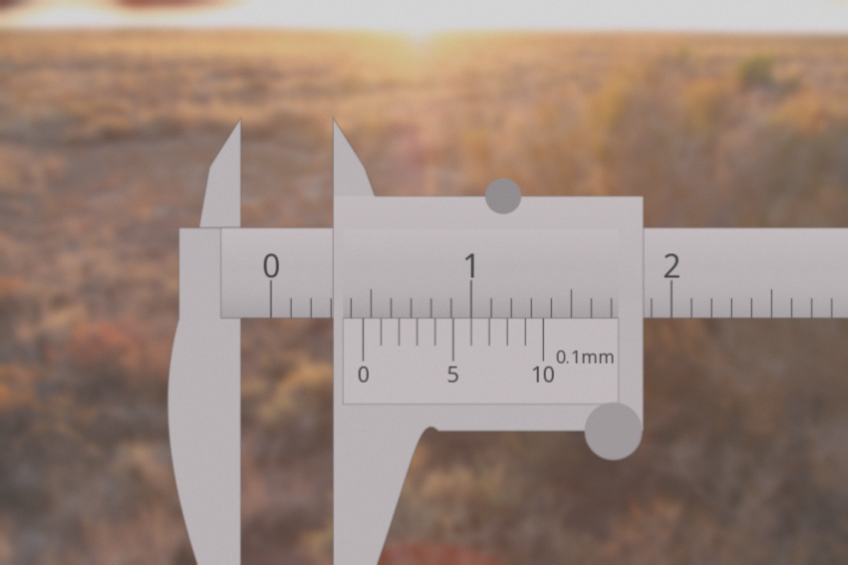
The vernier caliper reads 4.6 mm
